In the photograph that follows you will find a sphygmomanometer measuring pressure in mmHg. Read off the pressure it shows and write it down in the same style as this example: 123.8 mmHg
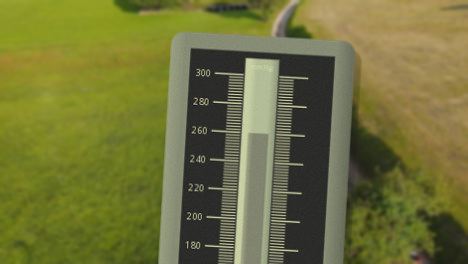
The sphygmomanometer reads 260 mmHg
